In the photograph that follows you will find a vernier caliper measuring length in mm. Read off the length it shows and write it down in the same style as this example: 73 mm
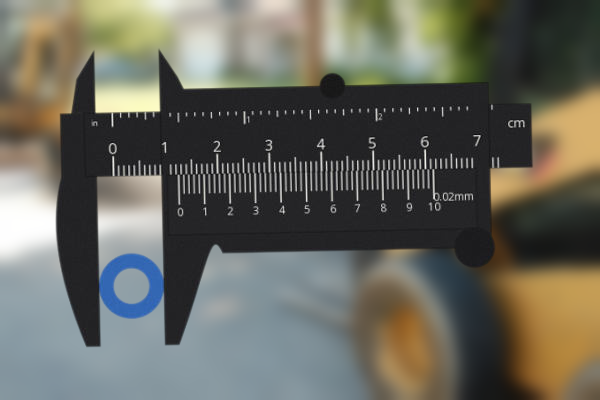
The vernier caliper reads 12.5 mm
